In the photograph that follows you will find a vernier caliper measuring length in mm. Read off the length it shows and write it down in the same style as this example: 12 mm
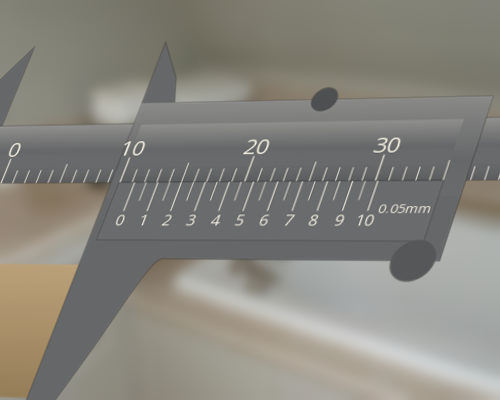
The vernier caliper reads 11.2 mm
